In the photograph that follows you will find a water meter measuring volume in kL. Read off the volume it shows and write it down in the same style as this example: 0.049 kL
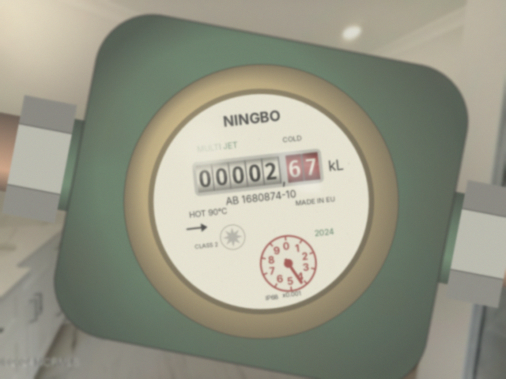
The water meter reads 2.674 kL
